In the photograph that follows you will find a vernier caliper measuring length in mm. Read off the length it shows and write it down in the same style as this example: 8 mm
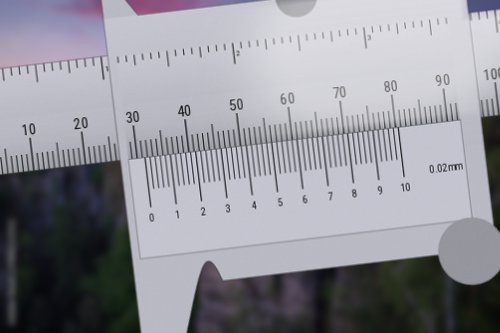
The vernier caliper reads 31.5 mm
